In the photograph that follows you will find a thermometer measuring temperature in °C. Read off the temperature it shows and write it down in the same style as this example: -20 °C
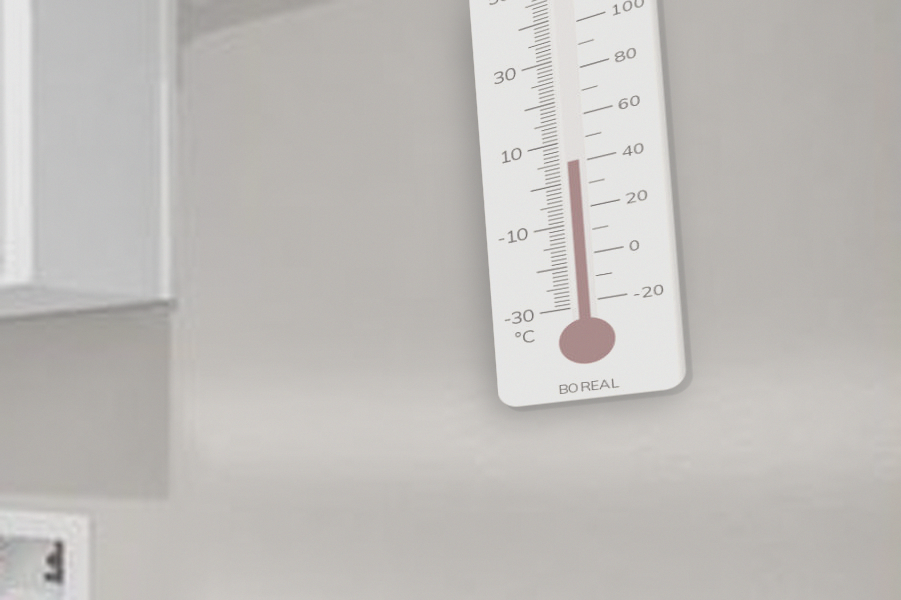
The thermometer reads 5 °C
